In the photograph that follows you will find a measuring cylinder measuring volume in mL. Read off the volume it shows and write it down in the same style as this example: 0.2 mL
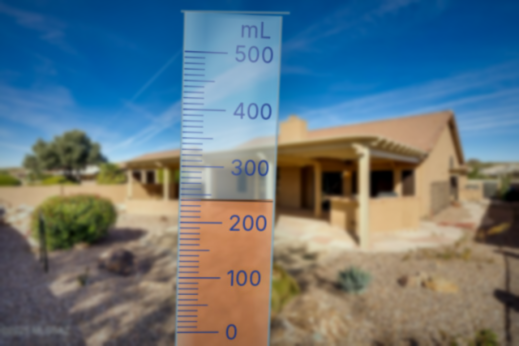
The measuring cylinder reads 240 mL
